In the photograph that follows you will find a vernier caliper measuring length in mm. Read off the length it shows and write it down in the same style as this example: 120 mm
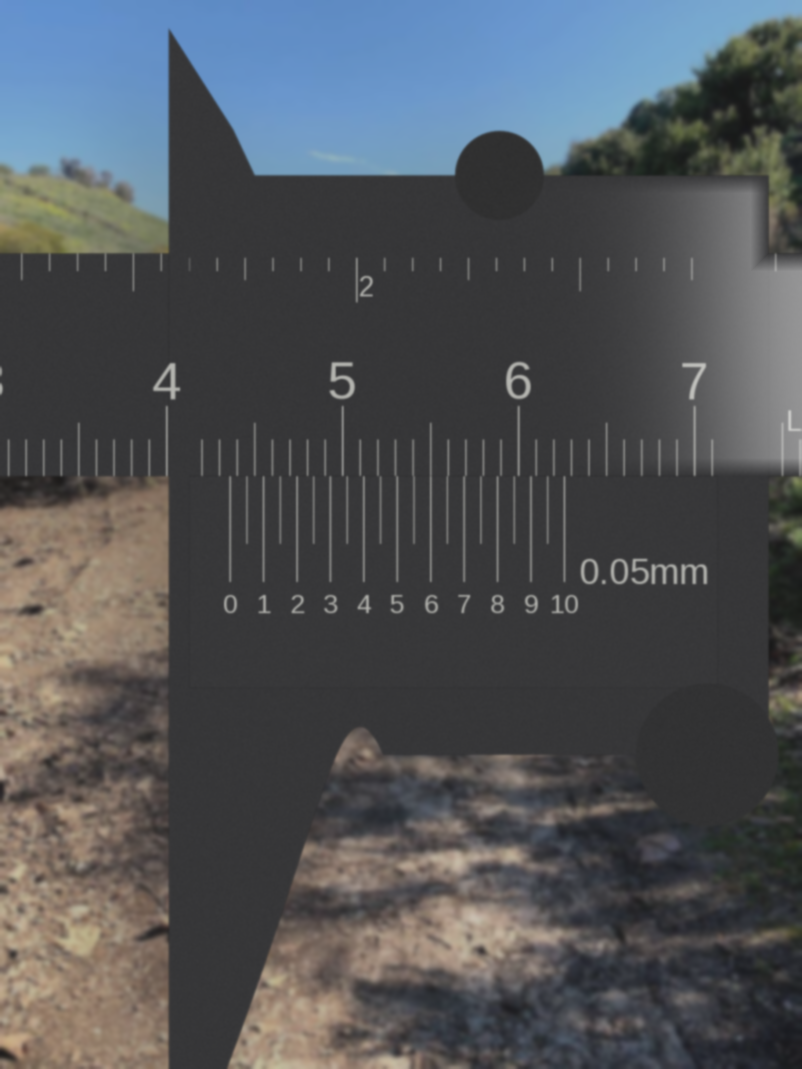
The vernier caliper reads 43.6 mm
